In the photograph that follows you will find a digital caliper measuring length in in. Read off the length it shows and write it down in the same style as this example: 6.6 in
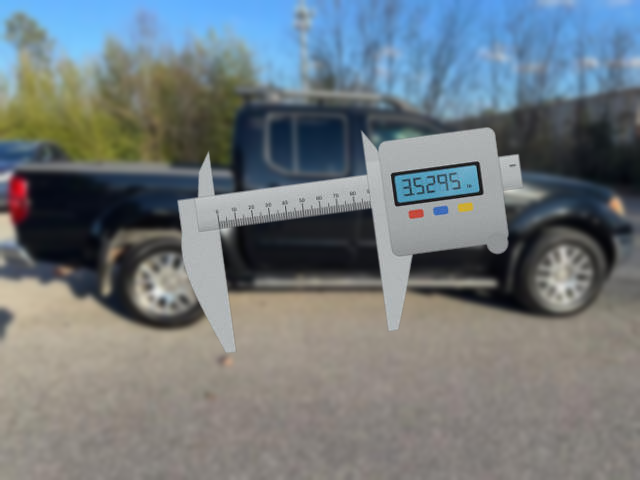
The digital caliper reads 3.5295 in
